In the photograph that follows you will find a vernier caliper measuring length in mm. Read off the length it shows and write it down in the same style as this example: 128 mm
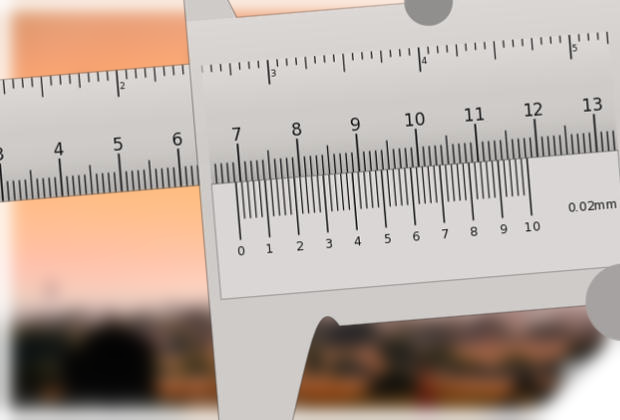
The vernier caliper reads 69.2 mm
